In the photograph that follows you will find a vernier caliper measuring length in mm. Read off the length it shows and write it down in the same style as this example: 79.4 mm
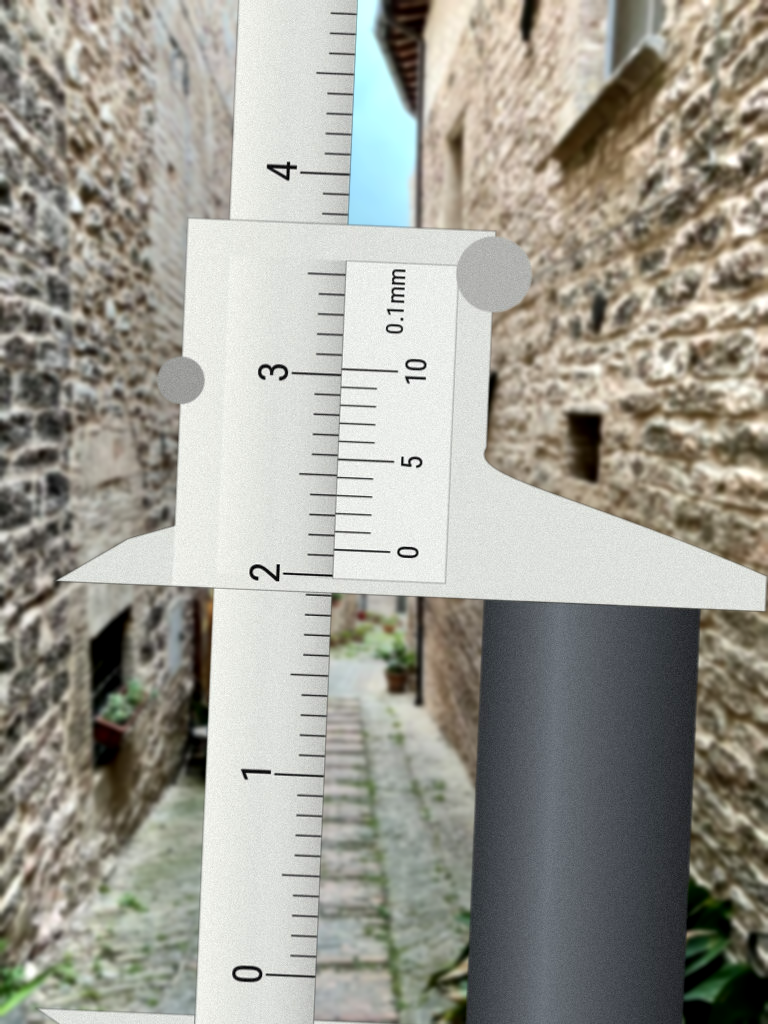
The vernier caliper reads 21.3 mm
